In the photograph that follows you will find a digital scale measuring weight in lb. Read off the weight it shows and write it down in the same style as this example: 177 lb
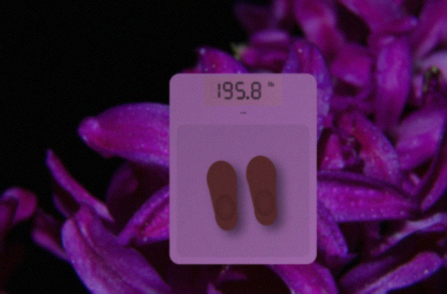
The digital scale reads 195.8 lb
